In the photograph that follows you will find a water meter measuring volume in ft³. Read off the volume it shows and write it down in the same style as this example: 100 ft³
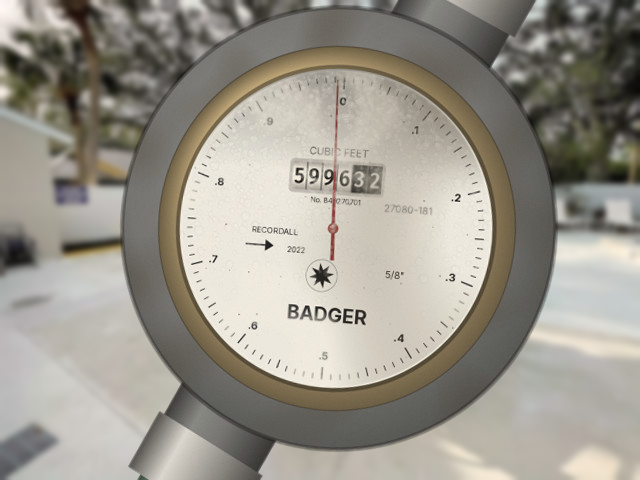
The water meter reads 599631.99 ft³
